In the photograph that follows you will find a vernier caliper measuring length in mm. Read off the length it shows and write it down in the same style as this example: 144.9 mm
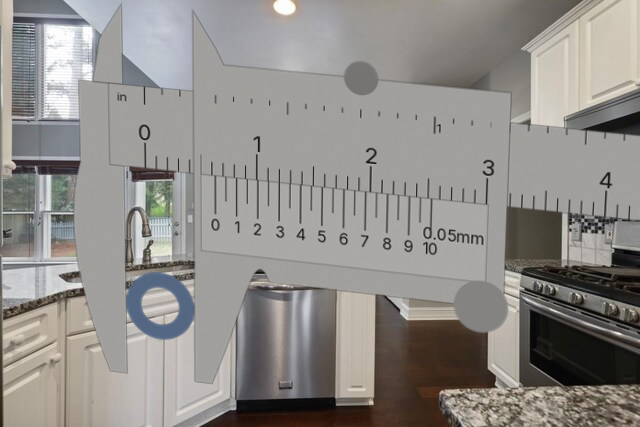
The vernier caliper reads 6.3 mm
